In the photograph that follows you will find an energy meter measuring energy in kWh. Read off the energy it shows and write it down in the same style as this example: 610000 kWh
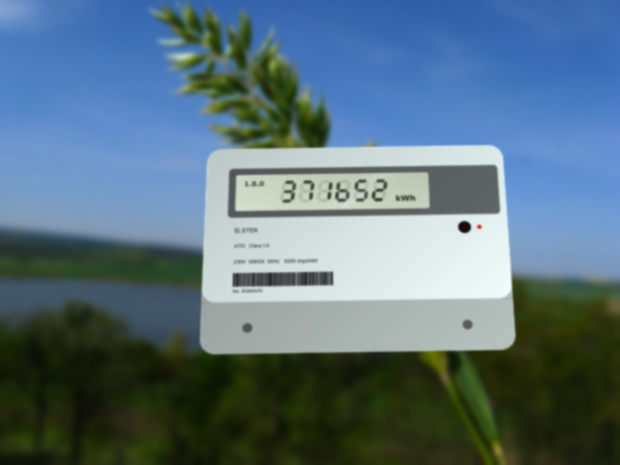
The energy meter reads 371652 kWh
